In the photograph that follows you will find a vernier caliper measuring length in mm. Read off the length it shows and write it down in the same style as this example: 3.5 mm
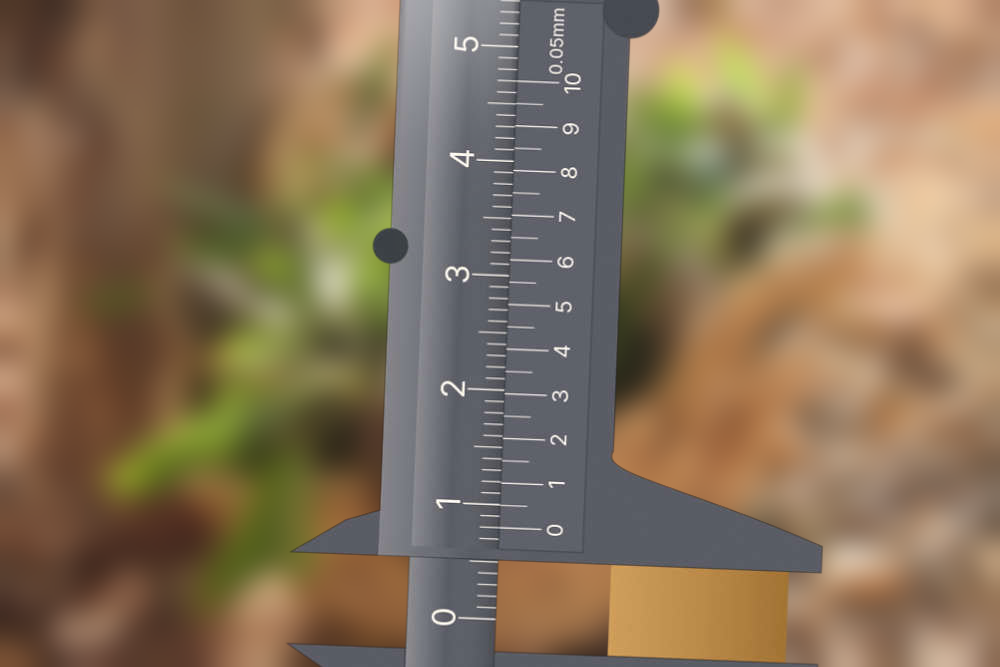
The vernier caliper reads 8.0 mm
